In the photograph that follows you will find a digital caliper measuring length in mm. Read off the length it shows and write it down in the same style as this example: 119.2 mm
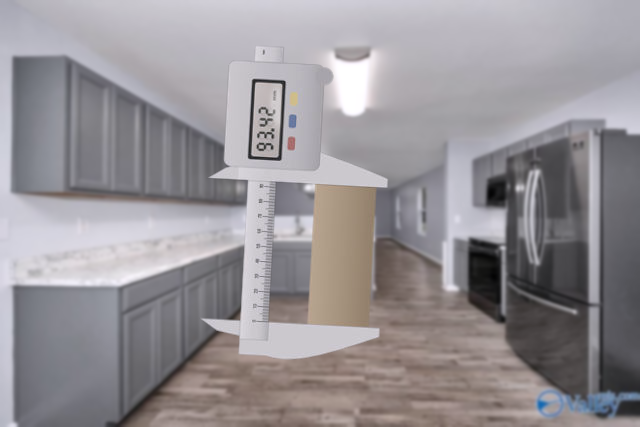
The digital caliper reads 93.42 mm
